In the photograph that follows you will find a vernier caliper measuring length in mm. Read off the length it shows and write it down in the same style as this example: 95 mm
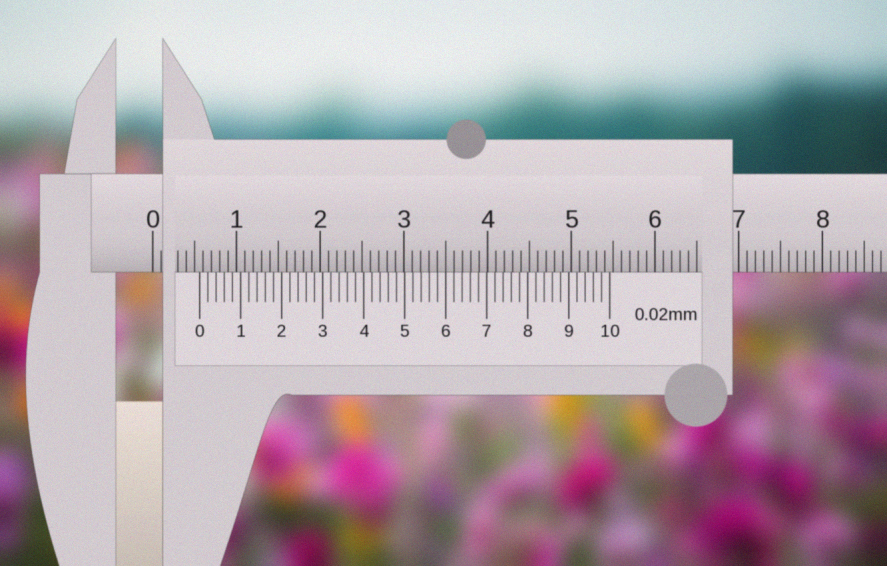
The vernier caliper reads 5.6 mm
